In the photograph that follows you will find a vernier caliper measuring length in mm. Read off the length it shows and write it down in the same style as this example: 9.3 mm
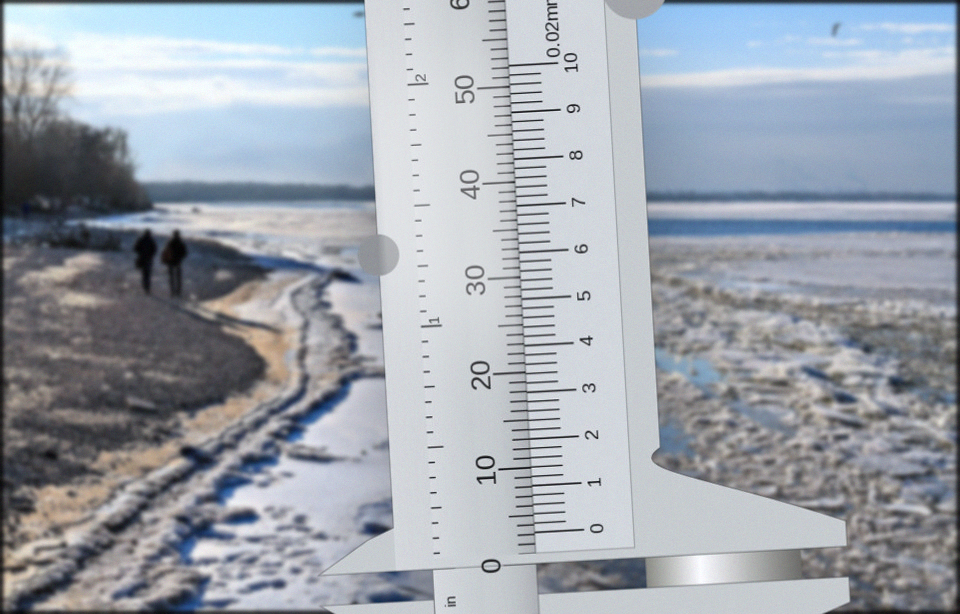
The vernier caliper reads 3.2 mm
